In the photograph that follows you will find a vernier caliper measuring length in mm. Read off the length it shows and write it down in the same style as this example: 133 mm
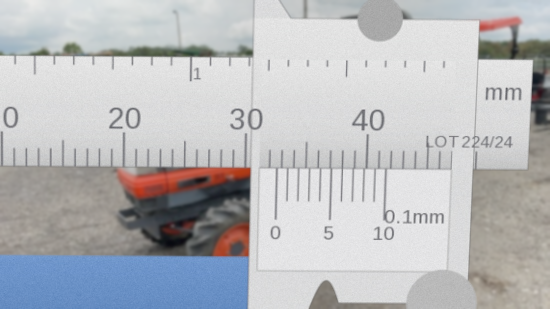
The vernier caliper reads 32.6 mm
